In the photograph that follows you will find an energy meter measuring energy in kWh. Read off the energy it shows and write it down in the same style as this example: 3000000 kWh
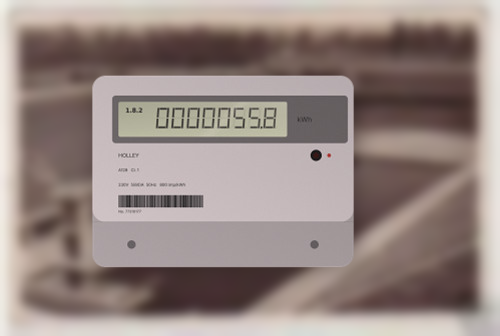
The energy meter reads 55.8 kWh
